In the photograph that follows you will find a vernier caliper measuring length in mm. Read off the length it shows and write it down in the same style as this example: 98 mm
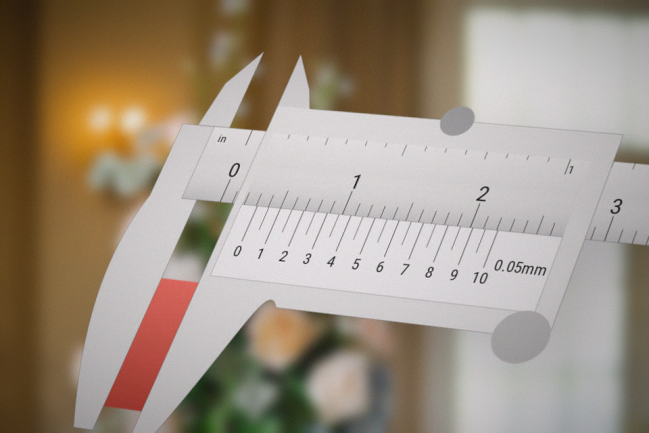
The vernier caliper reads 3.1 mm
